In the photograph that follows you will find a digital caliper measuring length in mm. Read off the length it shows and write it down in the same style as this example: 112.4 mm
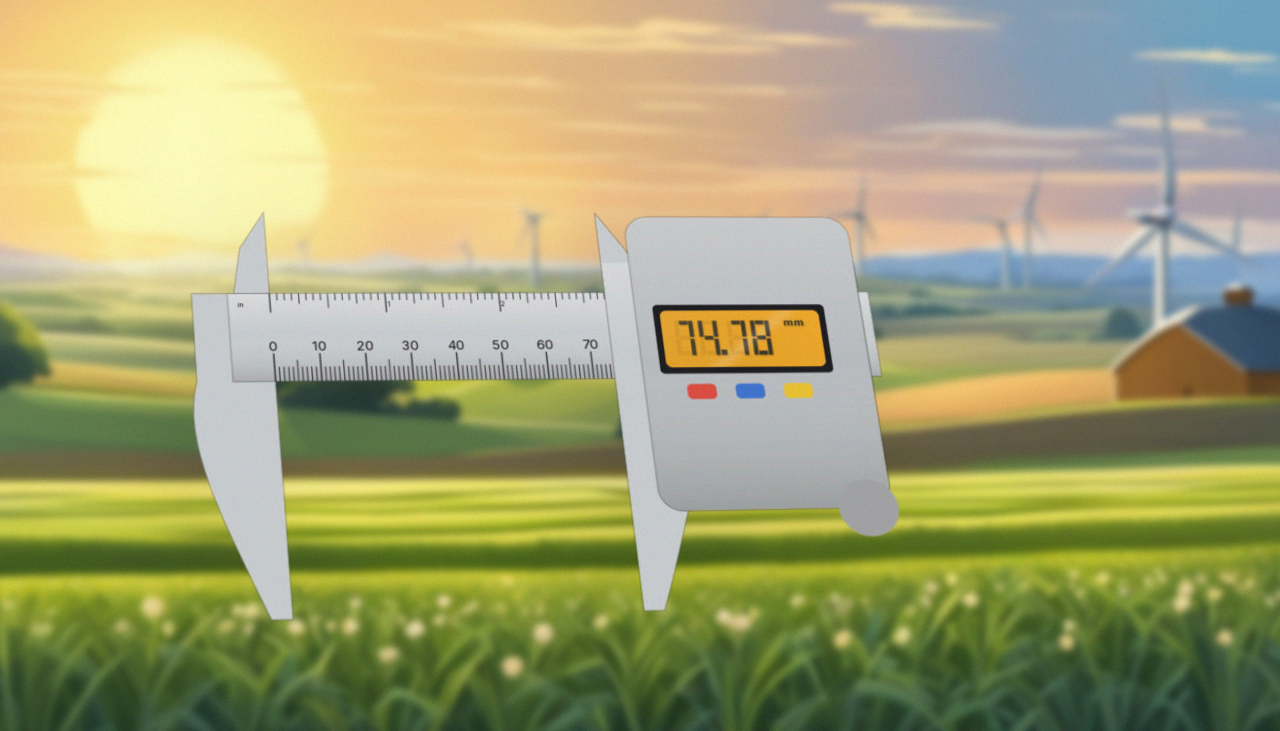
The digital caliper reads 74.78 mm
